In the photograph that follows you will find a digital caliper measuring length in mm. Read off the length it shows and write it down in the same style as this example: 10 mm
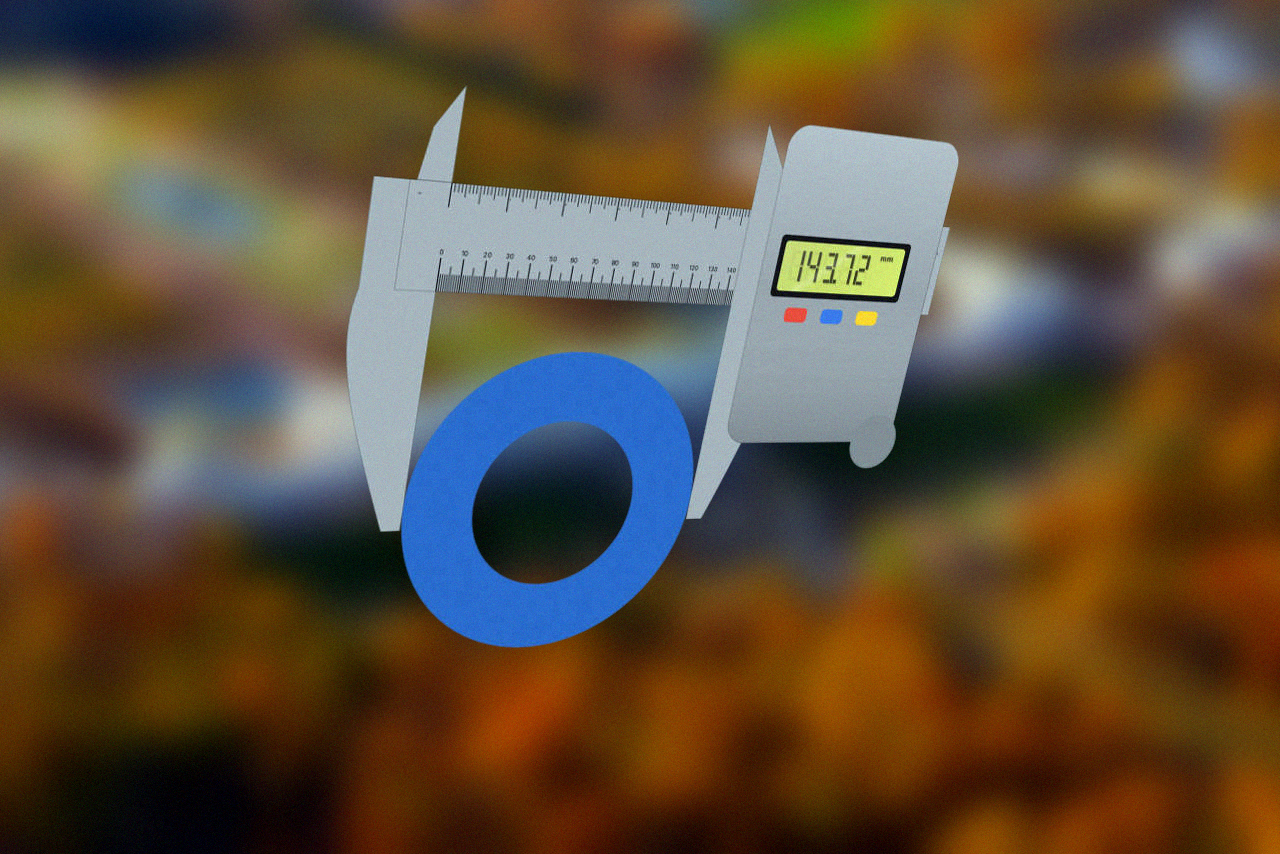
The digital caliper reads 143.72 mm
